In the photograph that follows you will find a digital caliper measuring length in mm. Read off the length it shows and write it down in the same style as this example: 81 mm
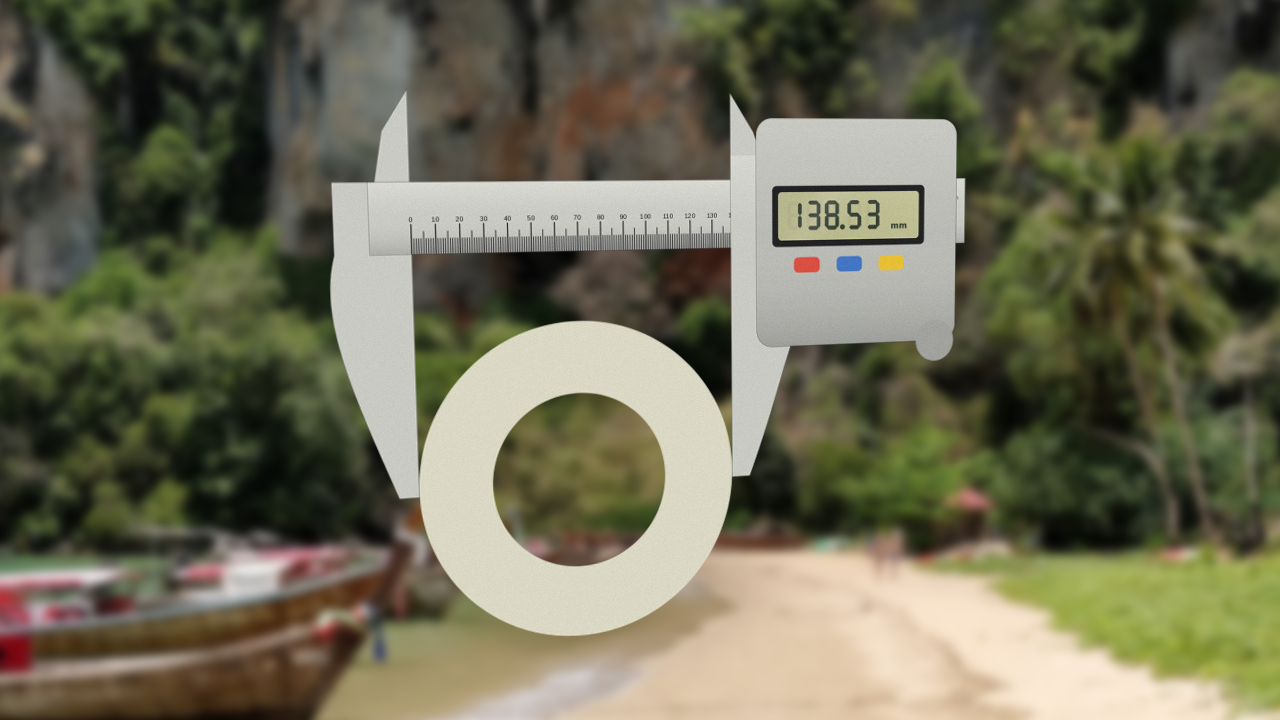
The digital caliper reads 138.53 mm
